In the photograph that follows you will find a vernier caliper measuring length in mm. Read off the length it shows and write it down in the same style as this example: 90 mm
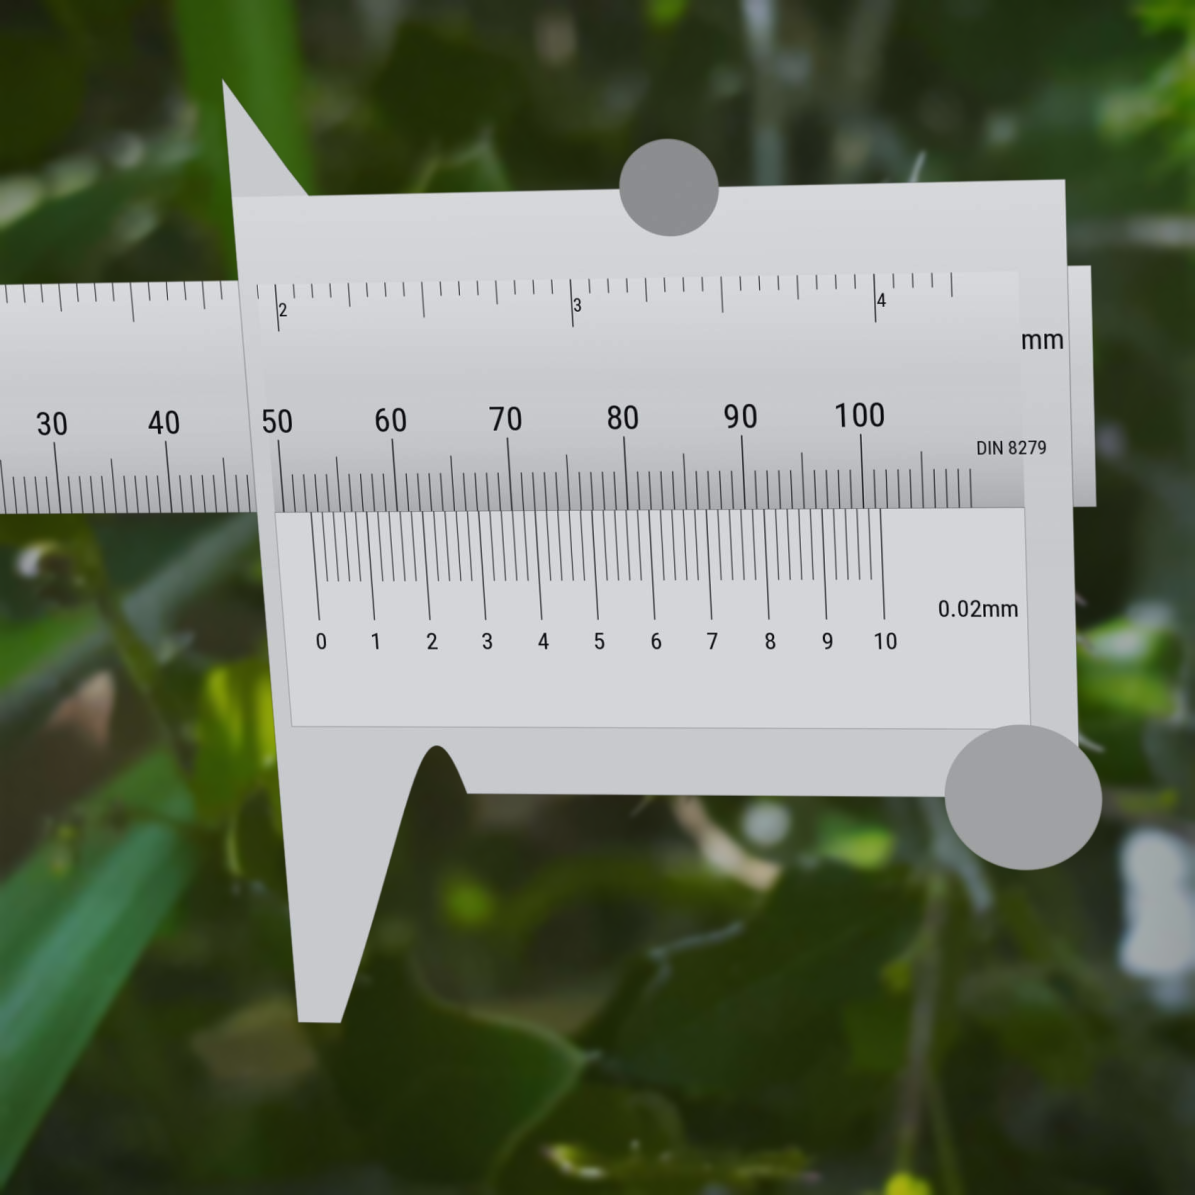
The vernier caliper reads 52.4 mm
